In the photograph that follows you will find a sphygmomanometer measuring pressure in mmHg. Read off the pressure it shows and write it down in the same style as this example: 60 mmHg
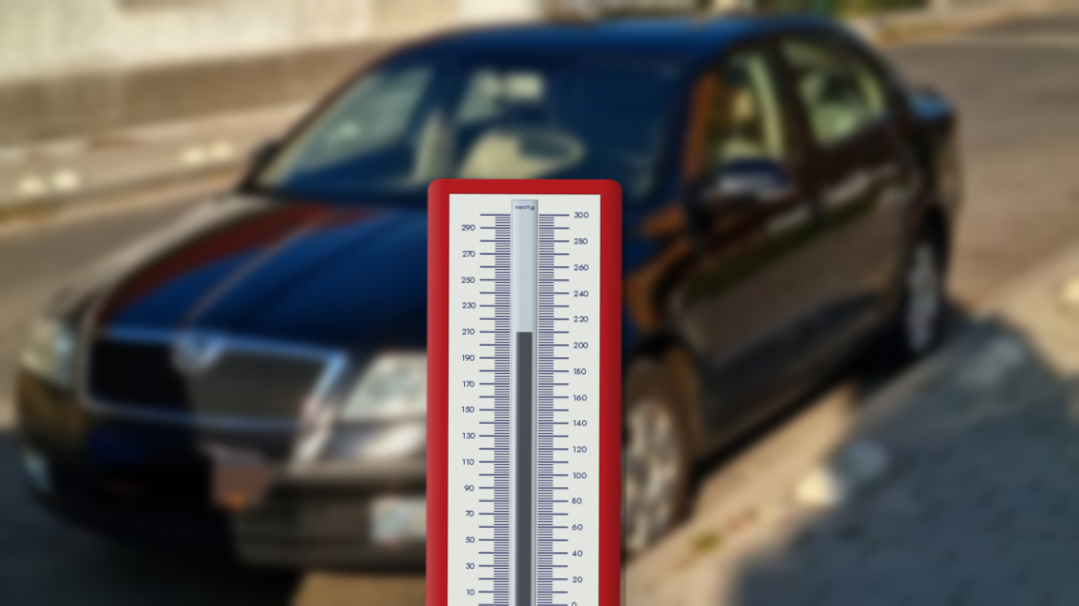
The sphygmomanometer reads 210 mmHg
